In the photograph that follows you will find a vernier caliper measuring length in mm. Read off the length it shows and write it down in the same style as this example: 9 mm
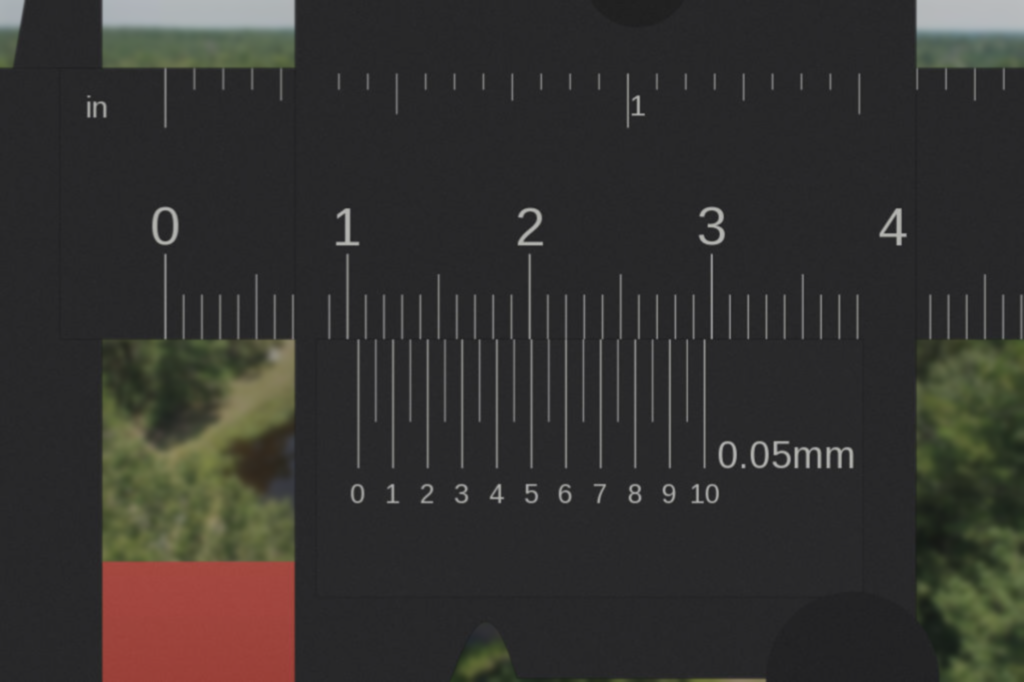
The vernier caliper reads 10.6 mm
